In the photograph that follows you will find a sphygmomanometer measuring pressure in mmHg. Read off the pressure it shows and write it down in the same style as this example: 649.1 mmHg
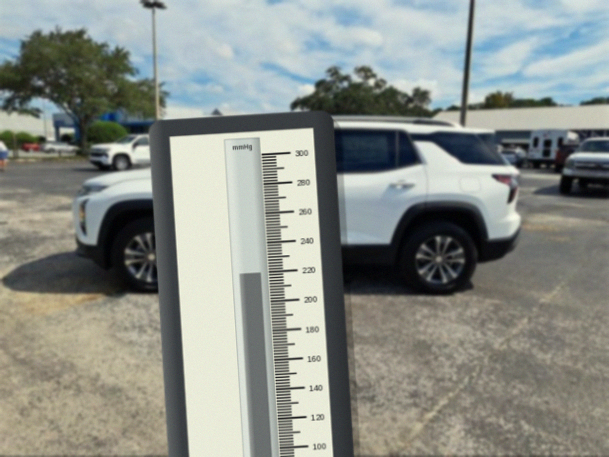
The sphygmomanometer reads 220 mmHg
